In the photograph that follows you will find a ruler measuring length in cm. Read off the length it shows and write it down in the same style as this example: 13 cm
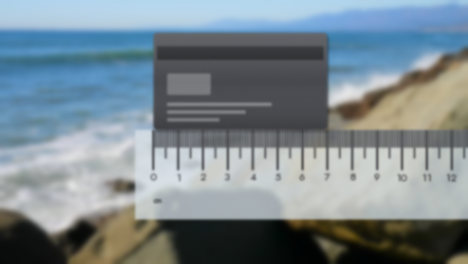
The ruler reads 7 cm
